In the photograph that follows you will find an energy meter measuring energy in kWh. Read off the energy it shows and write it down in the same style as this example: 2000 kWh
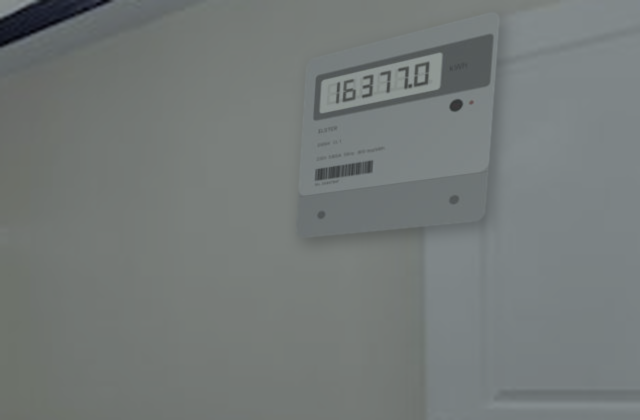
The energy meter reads 16377.0 kWh
